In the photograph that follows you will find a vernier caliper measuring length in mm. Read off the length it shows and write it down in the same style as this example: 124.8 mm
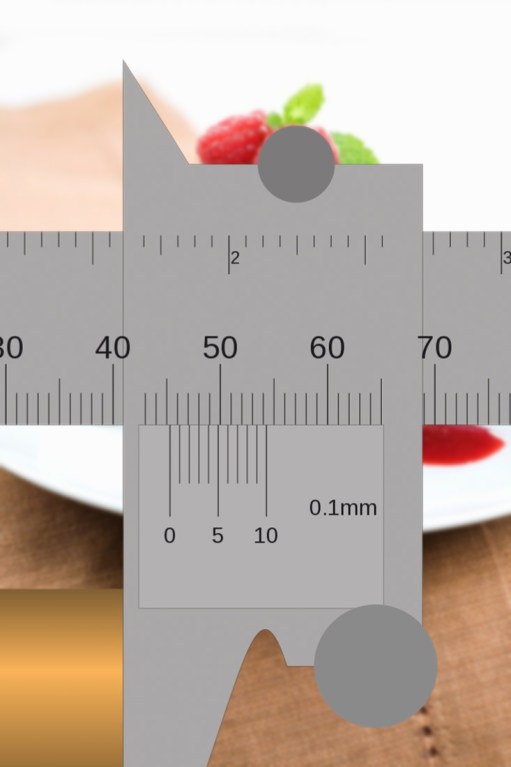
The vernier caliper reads 45.3 mm
